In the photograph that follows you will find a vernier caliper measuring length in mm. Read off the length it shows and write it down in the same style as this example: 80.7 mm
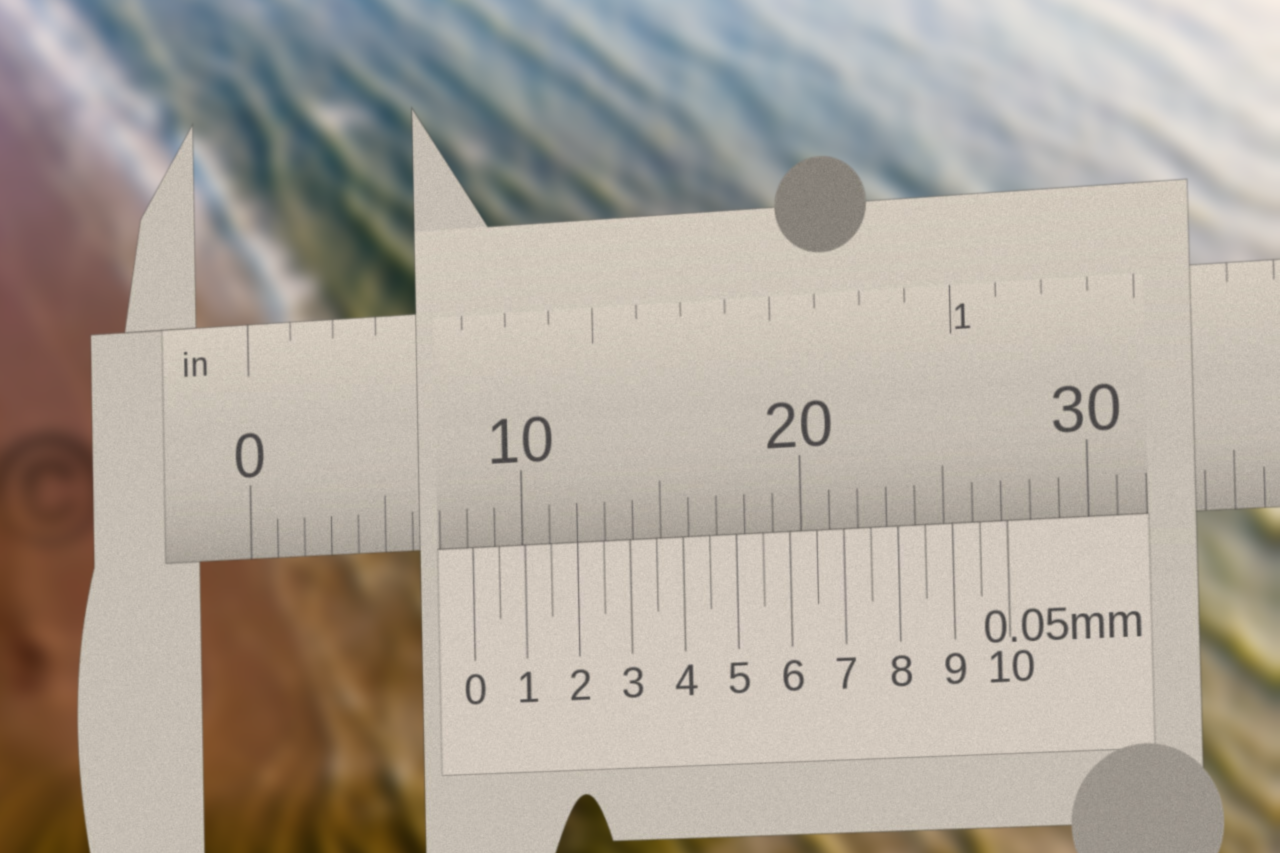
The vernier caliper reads 8.2 mm
